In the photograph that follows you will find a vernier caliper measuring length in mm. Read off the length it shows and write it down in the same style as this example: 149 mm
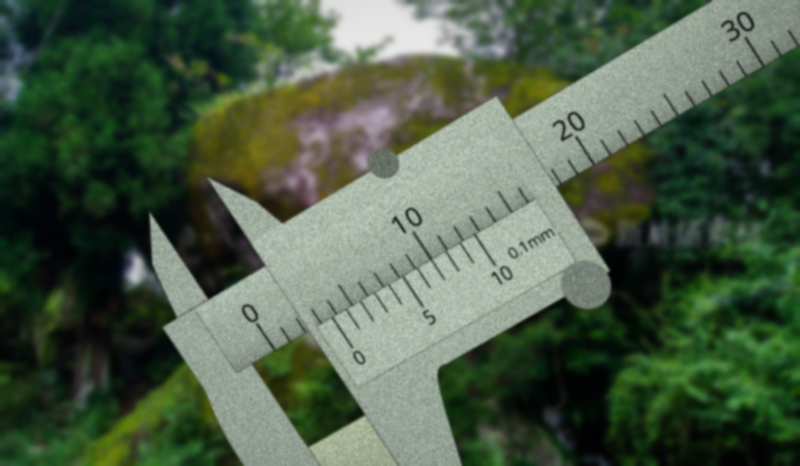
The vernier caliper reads 3.7 mm
